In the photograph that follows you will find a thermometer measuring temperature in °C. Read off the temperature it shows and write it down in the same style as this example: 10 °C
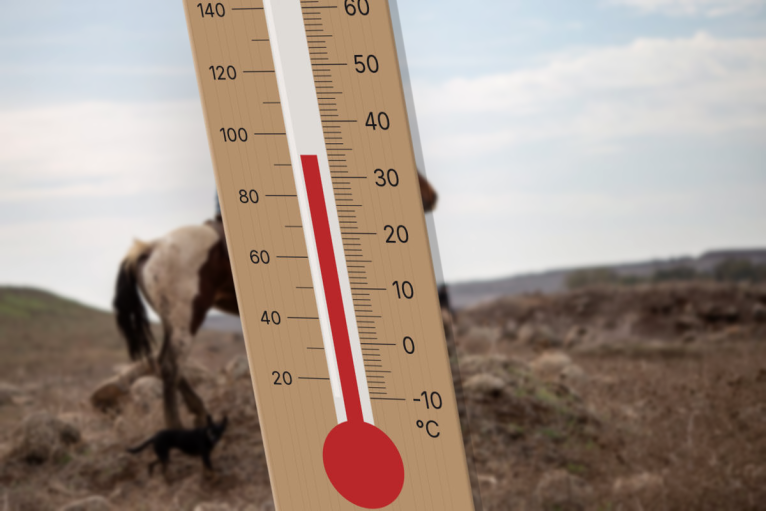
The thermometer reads 34 °C
